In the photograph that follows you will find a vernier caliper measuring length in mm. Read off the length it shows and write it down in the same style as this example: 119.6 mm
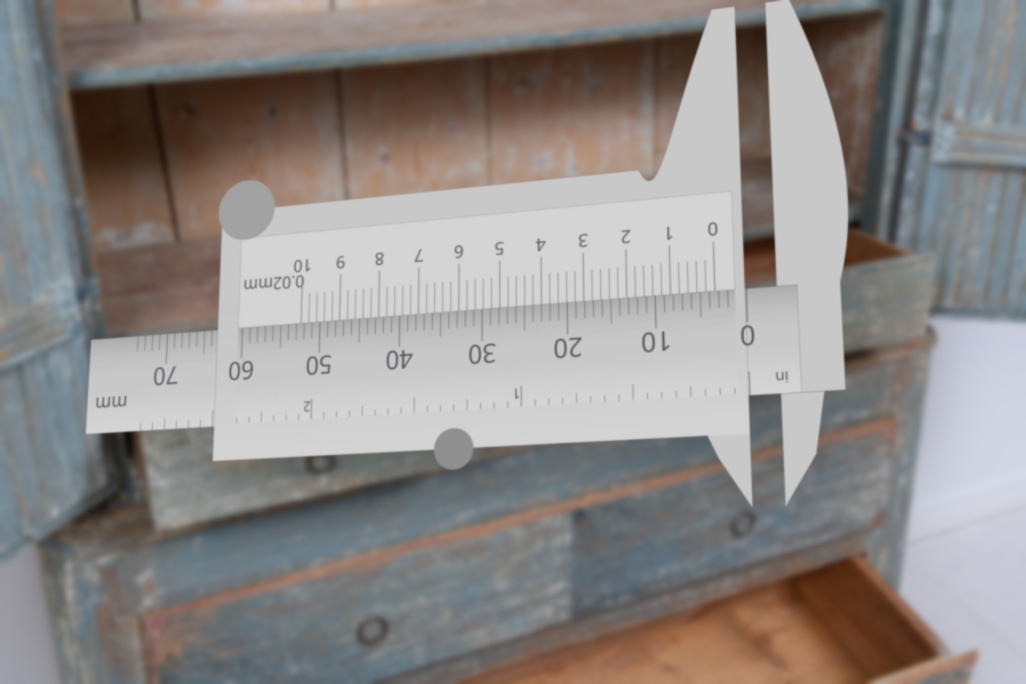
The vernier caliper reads 3.4 mm
